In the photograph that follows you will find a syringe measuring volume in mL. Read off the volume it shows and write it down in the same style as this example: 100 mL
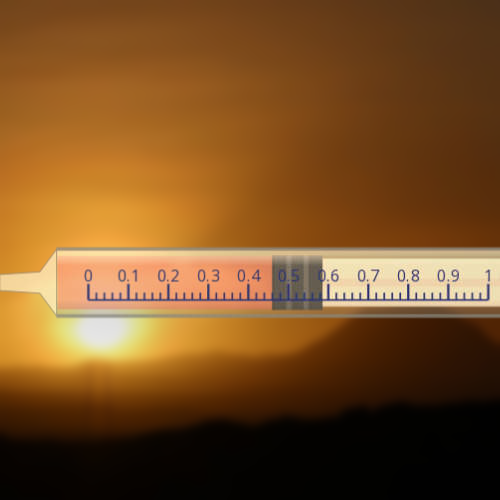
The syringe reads 0.46 mL
